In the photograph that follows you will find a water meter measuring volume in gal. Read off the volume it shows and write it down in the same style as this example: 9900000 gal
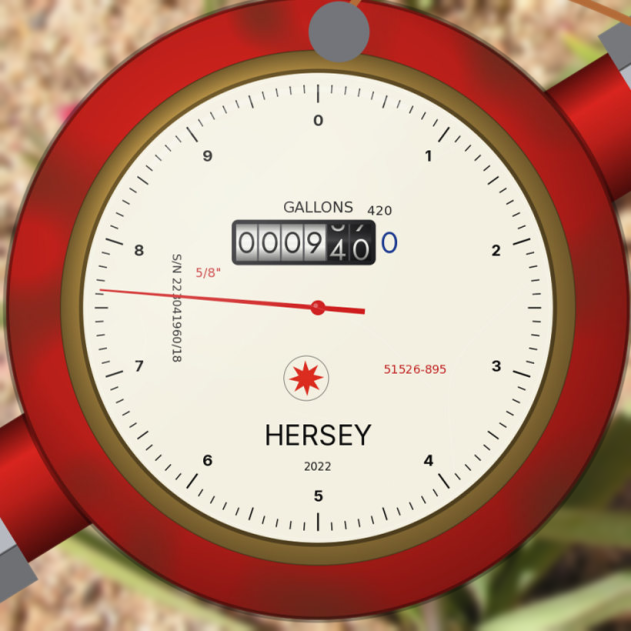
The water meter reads 9397.6 gal
